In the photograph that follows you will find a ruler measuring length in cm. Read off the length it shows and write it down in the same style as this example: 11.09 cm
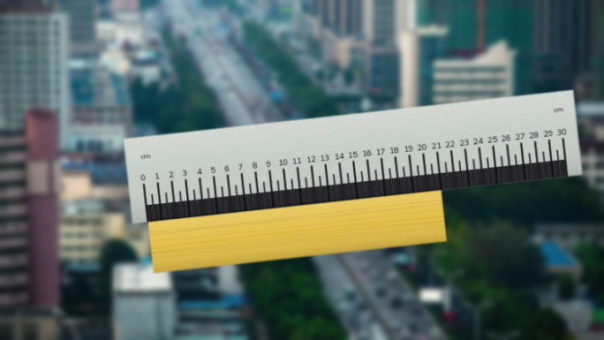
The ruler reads 21 cm
